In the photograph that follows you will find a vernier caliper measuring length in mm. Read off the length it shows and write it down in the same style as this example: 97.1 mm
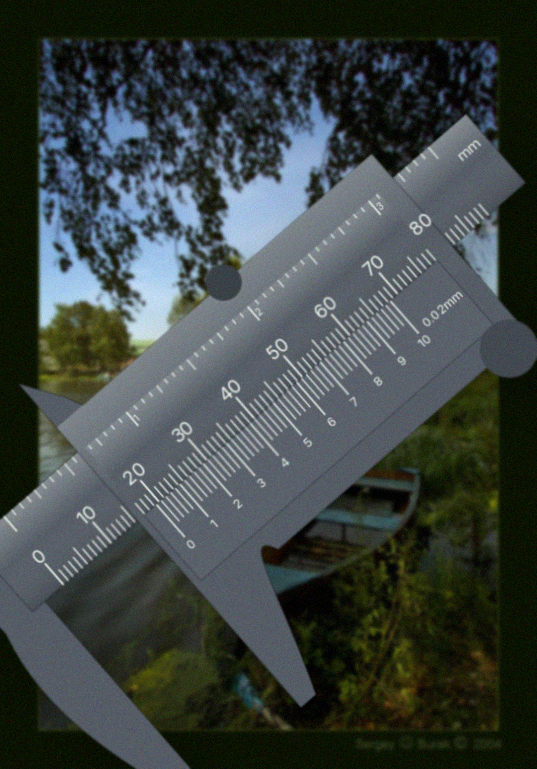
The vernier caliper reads 19.4 mm
